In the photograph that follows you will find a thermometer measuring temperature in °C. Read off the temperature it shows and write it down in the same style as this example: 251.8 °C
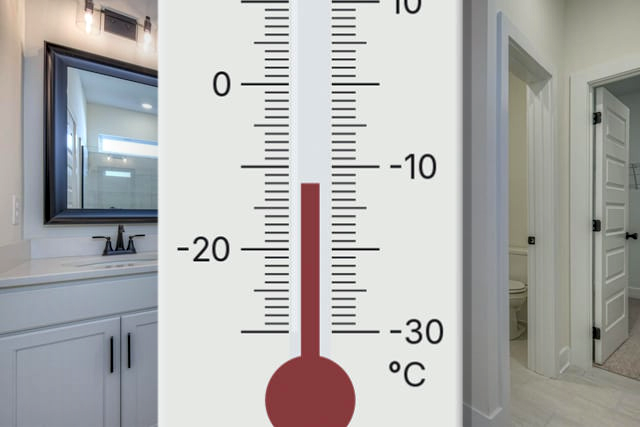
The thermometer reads -12 °C
